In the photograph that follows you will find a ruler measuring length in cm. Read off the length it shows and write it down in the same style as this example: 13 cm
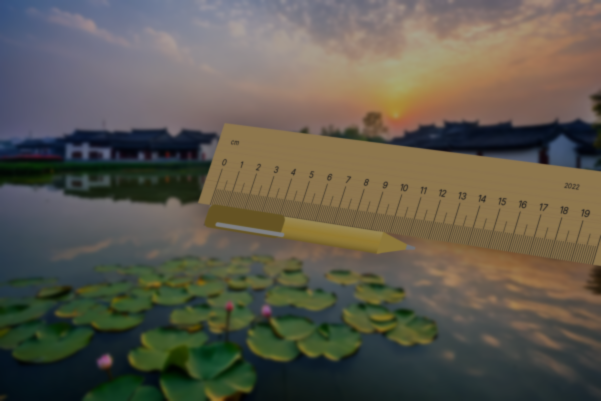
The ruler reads 11.5 cm
